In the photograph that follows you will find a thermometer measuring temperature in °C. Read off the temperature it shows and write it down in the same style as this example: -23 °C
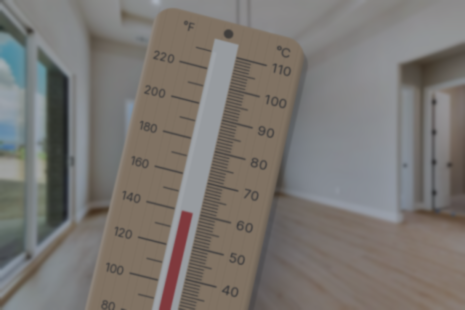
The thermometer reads 60 °C
